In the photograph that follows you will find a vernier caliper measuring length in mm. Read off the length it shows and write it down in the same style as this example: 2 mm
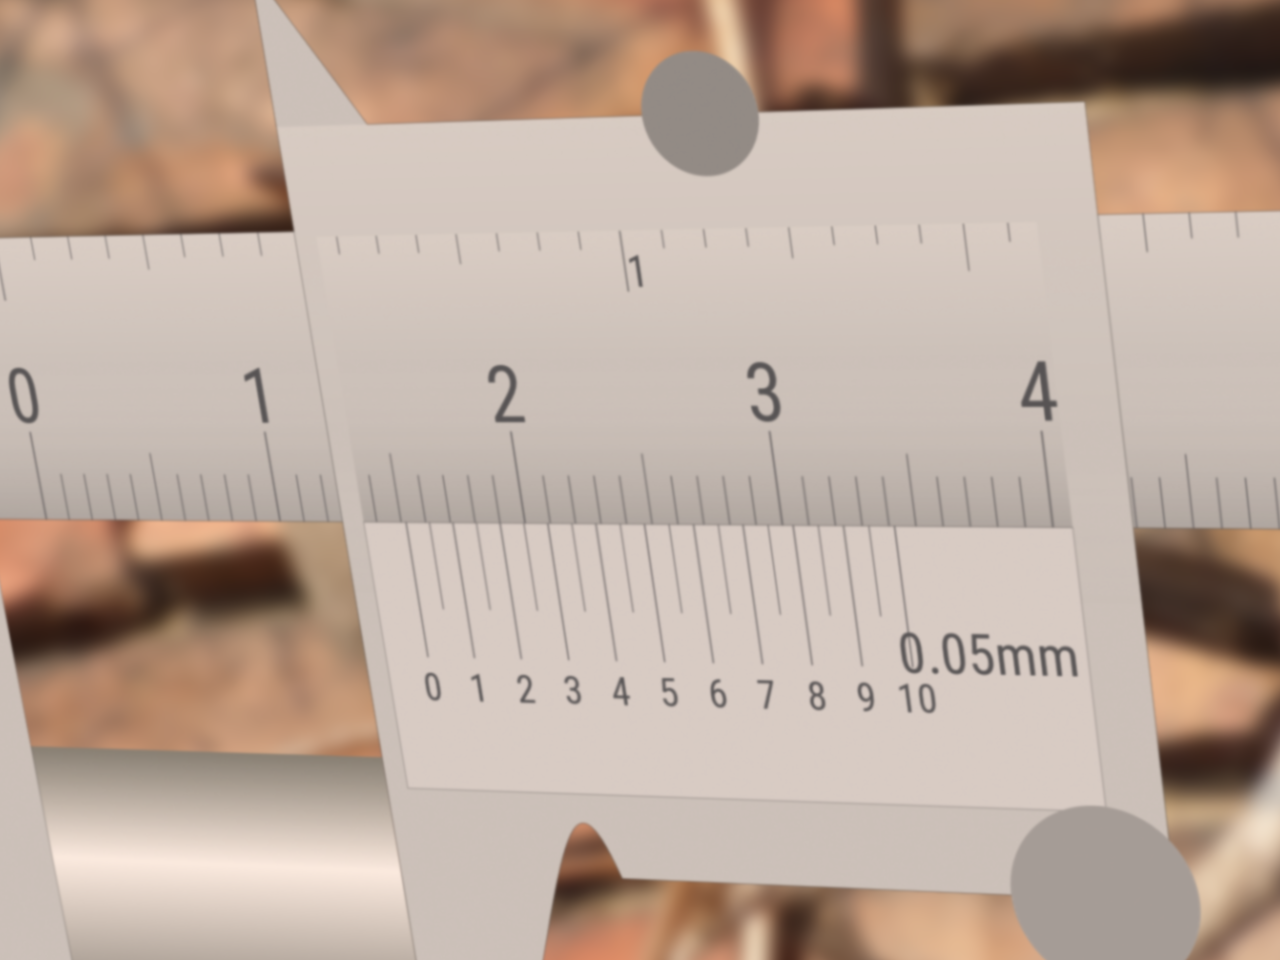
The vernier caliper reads 15.2 mm
